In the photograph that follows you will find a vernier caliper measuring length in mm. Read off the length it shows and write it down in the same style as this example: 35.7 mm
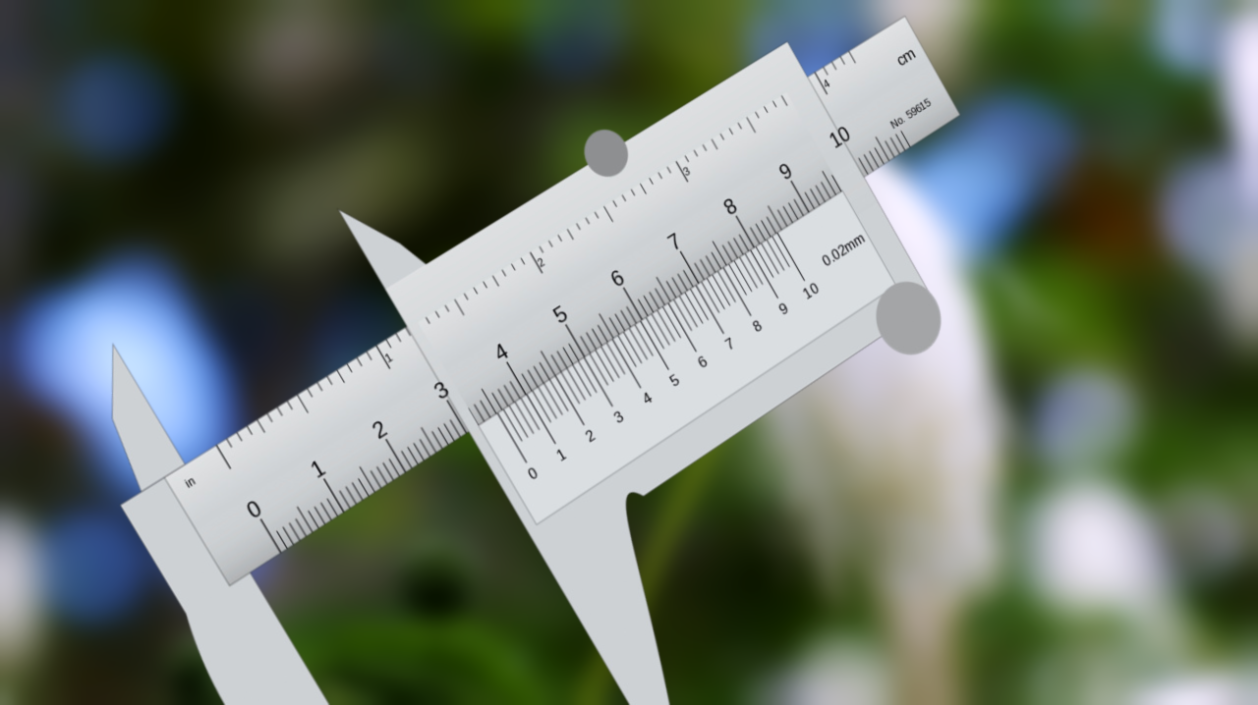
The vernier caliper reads 35.2 mm
